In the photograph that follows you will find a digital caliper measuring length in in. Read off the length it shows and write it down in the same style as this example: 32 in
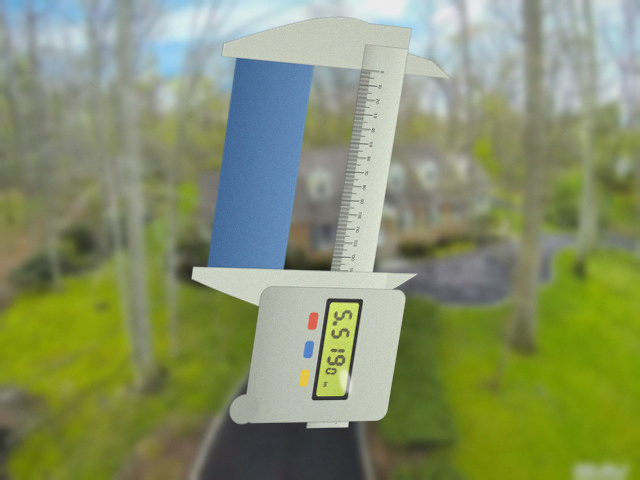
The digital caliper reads 5.5190 in
